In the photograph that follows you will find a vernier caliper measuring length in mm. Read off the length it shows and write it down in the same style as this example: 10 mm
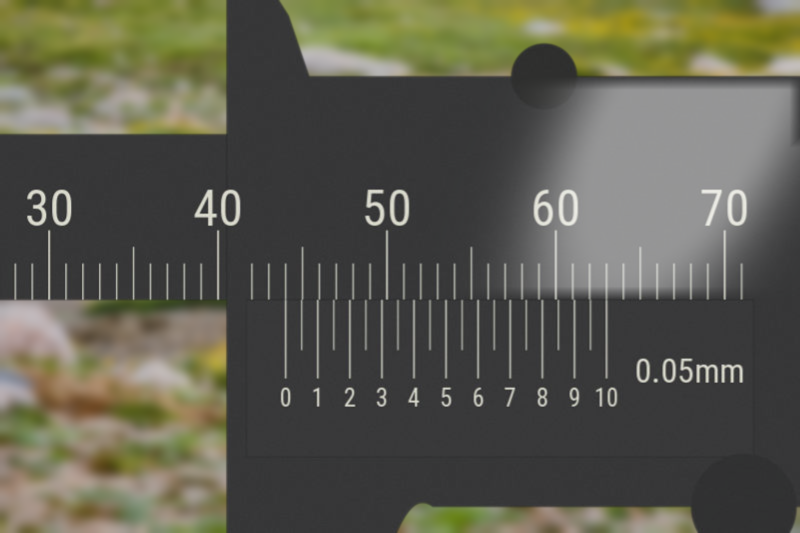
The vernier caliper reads 44.0 mm
